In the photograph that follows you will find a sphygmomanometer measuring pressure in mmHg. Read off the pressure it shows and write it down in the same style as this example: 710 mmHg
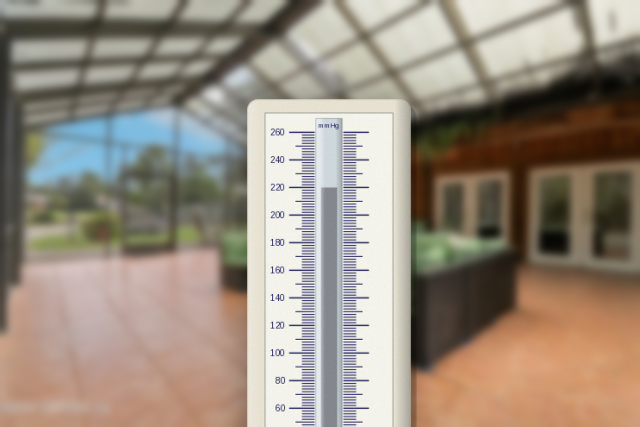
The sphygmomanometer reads 220 mmHg
